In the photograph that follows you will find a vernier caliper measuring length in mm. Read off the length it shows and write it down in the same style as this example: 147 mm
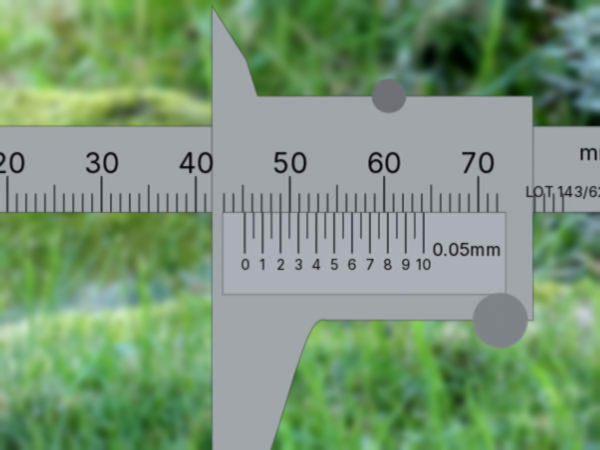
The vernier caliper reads 45.2 mm
